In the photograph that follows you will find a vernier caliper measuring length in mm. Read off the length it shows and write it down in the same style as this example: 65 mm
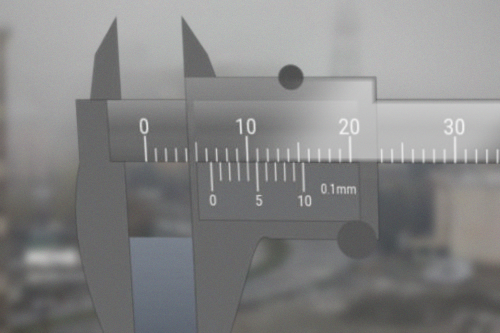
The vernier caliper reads 6.4 mm
